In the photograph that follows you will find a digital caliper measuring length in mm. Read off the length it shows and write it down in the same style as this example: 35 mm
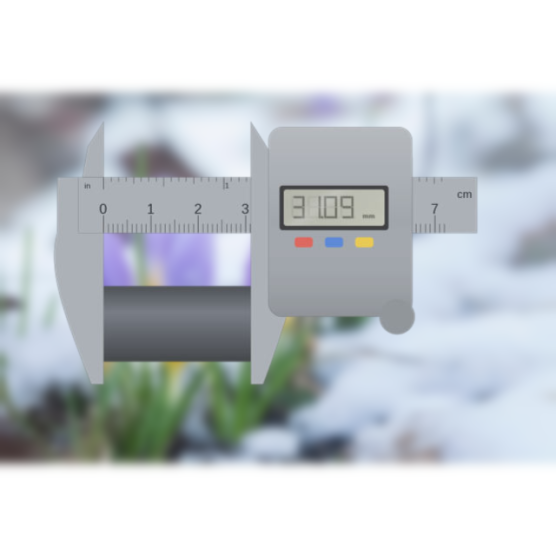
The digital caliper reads 31.09 mm
